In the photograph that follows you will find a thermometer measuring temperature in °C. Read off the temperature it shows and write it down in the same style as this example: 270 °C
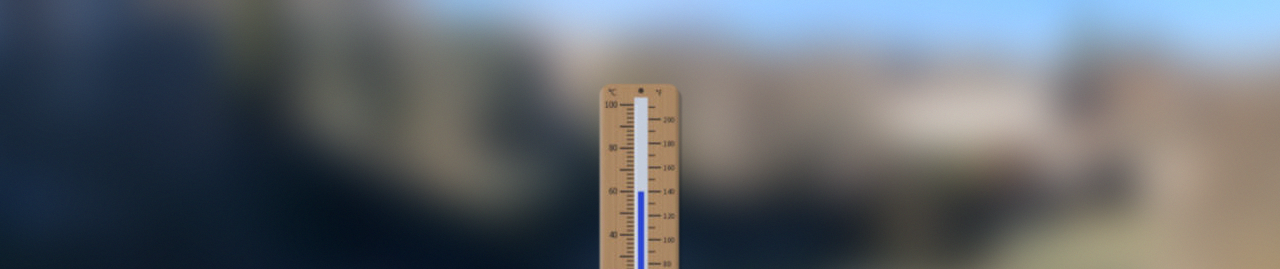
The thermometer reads 60 °C
